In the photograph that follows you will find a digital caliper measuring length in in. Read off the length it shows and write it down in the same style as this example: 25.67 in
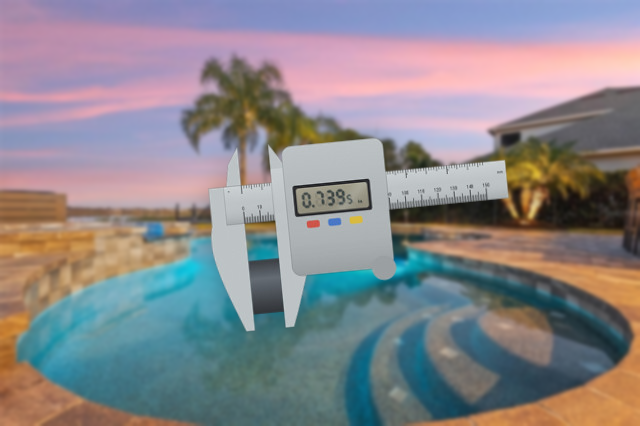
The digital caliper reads 0.7395 in
